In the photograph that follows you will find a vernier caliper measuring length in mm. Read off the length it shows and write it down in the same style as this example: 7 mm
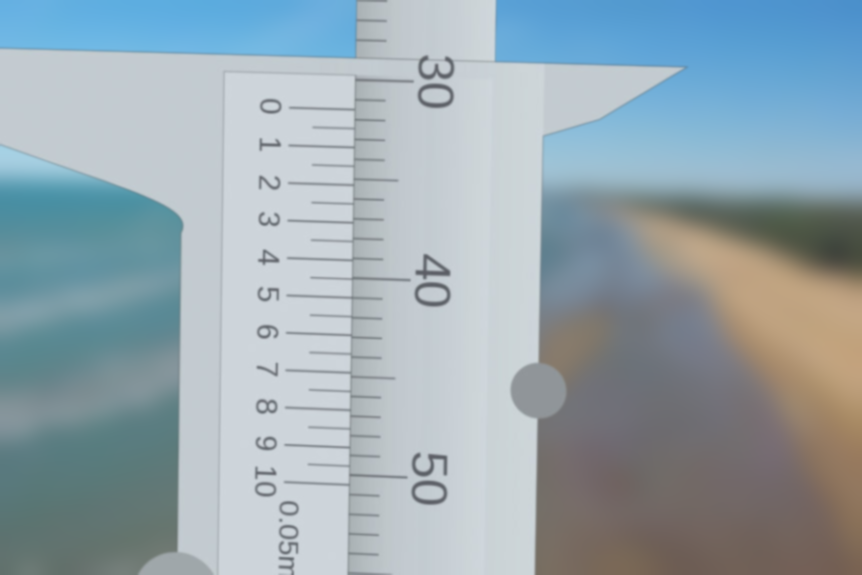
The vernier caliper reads 31.5 mm
